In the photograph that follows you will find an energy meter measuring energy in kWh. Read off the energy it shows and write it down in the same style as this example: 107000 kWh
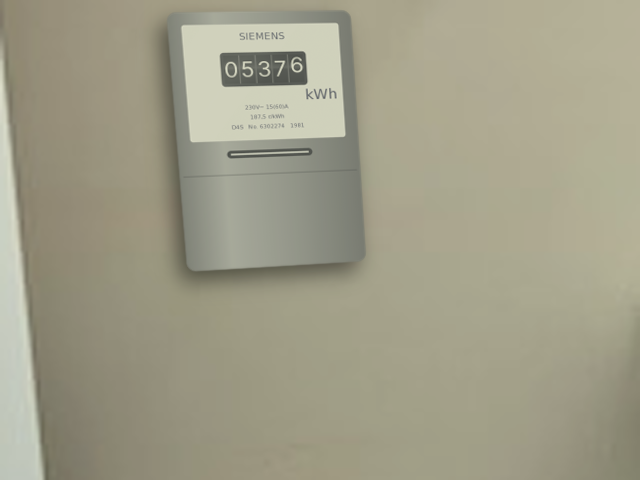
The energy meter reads 5376 kWh
